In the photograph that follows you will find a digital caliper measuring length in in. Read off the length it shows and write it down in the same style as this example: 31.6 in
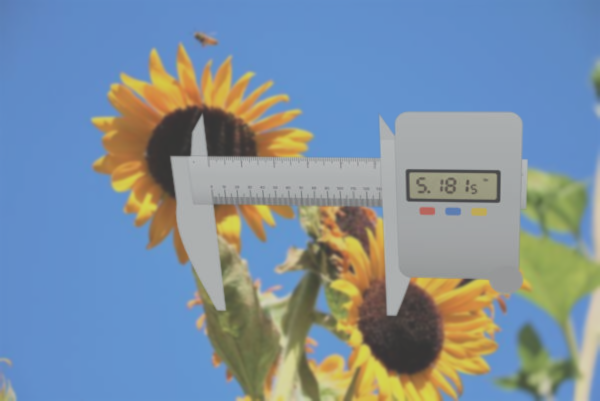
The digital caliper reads 5.1815 in
